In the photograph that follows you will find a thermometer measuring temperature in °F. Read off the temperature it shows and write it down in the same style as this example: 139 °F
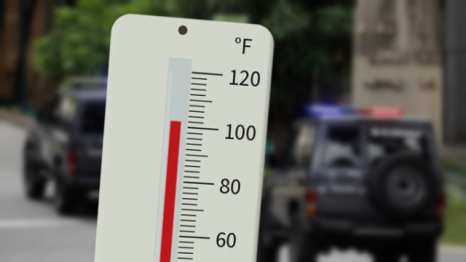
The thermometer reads 102 °F
